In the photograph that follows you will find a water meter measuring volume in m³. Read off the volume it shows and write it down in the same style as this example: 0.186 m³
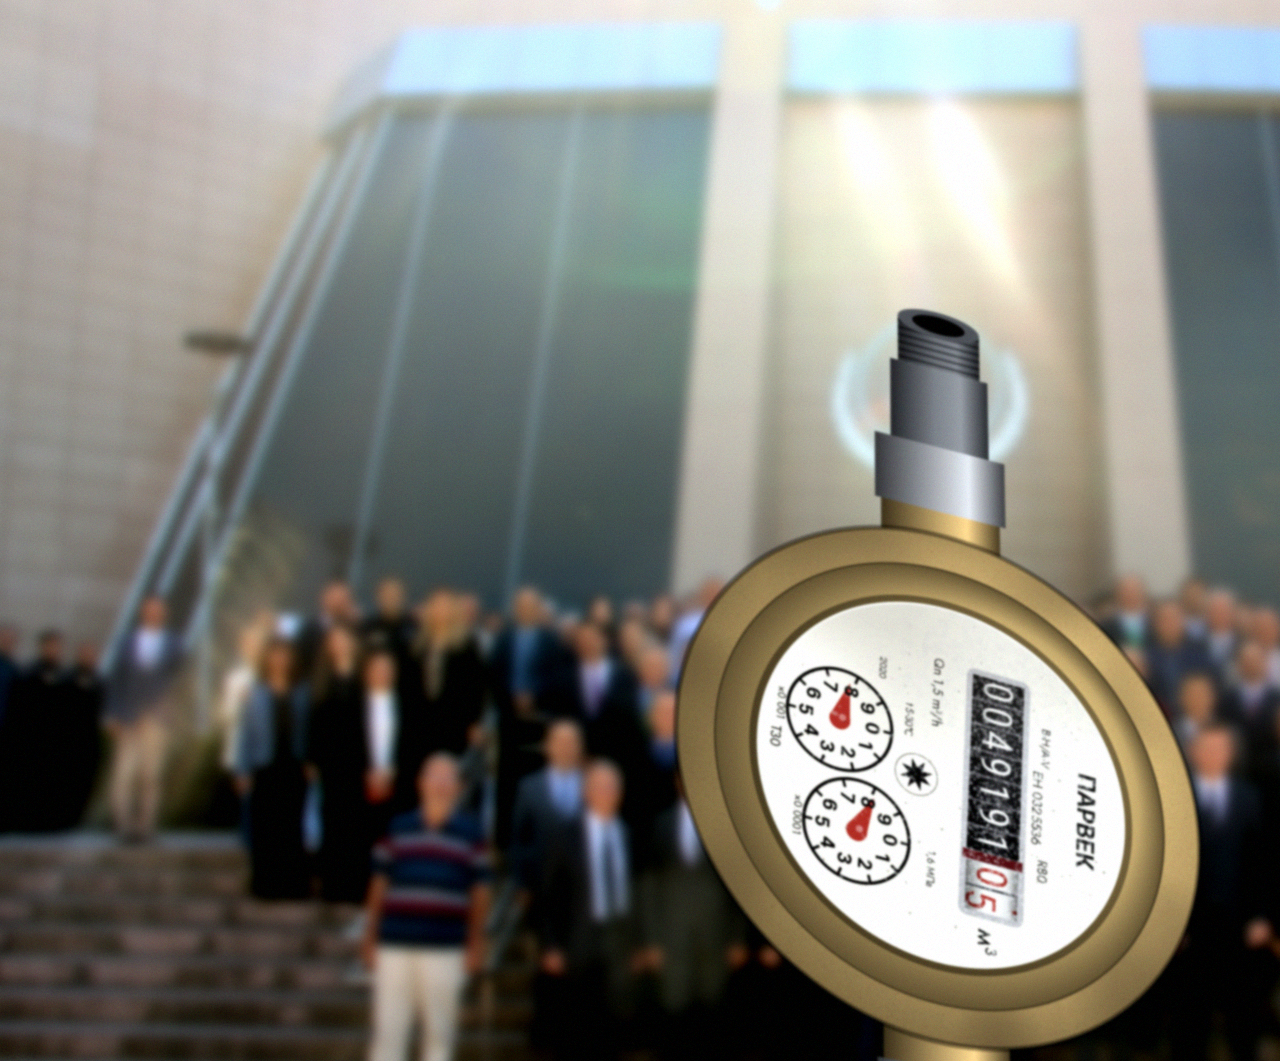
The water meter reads 49191.0478 m³
